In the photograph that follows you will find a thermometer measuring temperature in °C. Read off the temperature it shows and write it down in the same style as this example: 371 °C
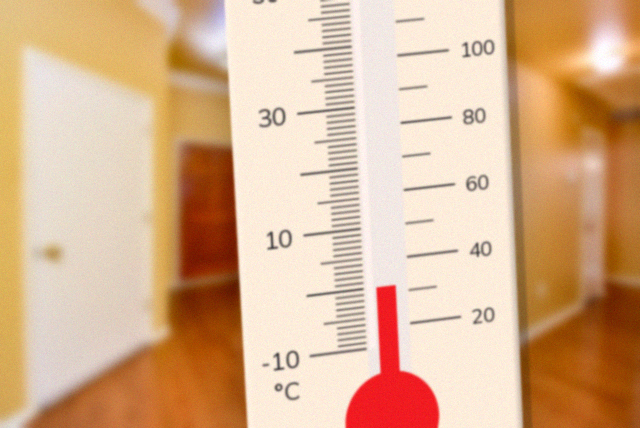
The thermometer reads 0 °C
